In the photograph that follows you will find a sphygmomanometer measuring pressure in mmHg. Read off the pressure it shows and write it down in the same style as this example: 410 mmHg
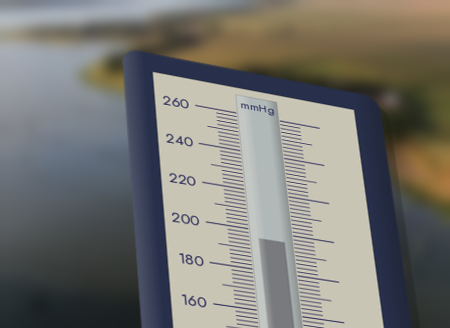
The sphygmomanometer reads 196 mmHg
